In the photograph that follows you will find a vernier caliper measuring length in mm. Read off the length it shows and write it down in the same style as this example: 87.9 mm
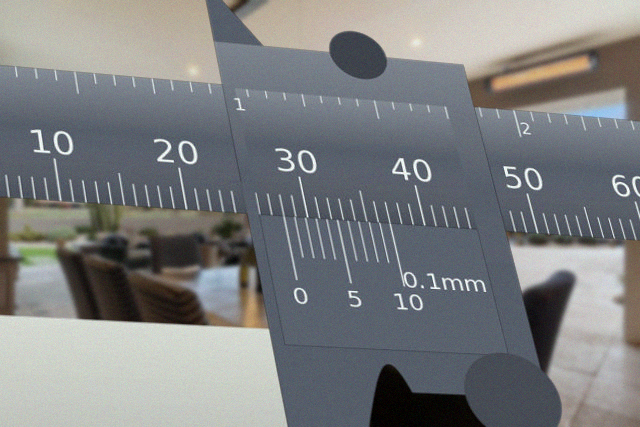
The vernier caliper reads 28.0 mm
